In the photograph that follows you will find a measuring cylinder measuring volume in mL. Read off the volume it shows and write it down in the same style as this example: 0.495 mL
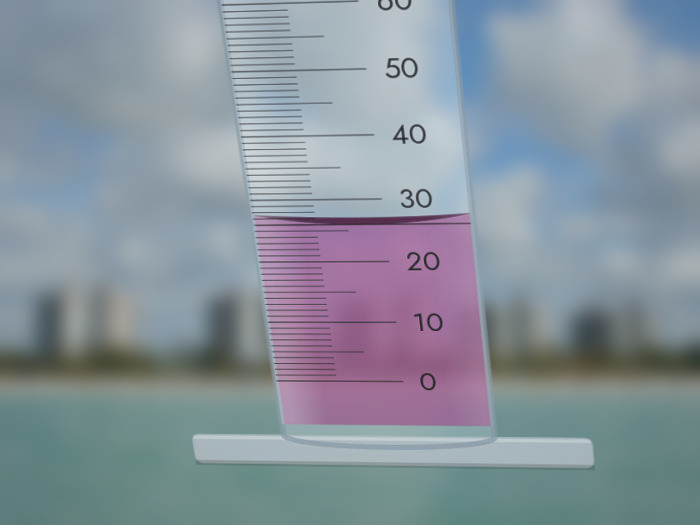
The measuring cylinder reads 26 mL
